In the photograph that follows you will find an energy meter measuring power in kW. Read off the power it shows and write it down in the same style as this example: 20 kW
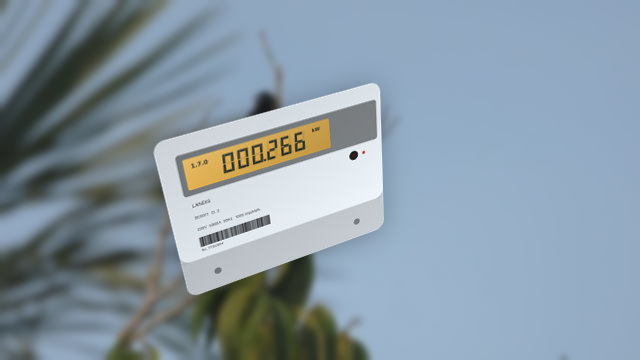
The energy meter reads 0.266 kW
